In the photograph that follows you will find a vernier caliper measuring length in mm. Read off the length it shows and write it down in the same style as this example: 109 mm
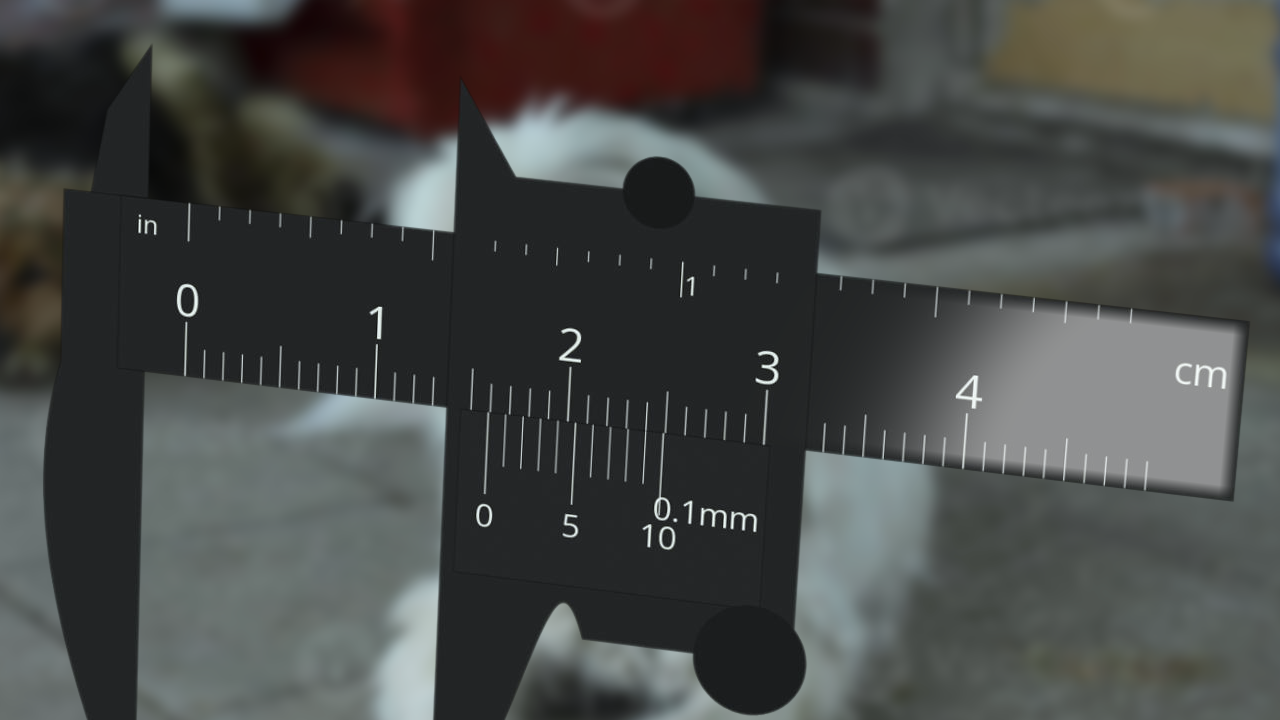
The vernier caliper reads 15.9 mm
